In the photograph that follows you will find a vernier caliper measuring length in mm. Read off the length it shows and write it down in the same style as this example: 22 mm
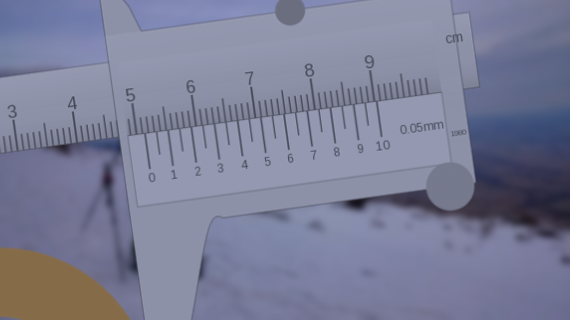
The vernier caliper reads 51.4 mm
